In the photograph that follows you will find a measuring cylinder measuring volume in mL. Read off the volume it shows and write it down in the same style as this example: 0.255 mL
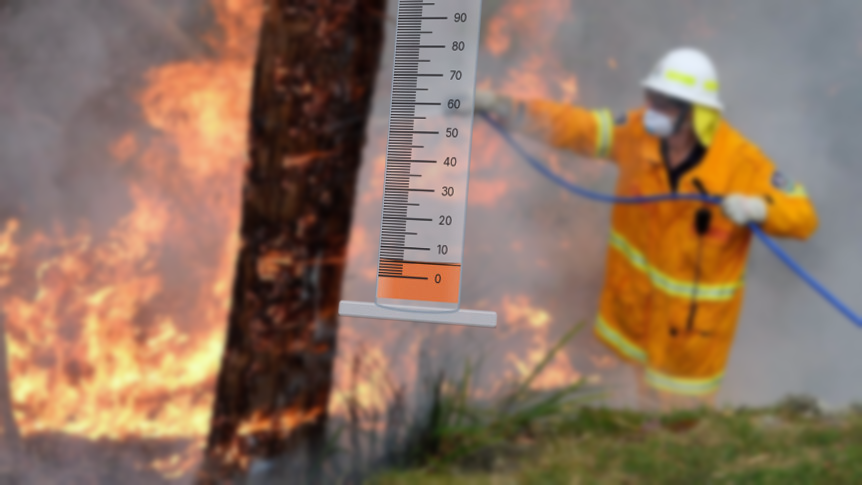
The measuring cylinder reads 5 mL
